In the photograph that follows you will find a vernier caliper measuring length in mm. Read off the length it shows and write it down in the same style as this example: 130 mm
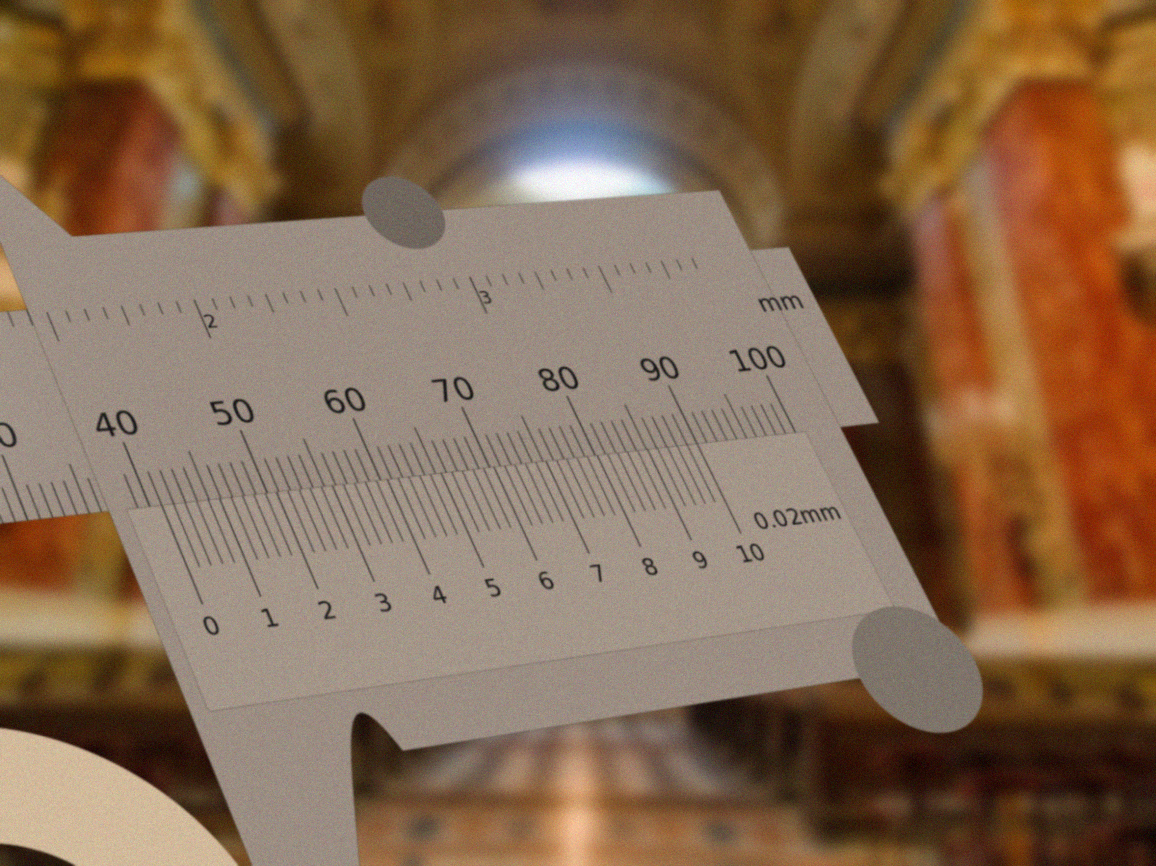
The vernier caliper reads 41.0 mm
